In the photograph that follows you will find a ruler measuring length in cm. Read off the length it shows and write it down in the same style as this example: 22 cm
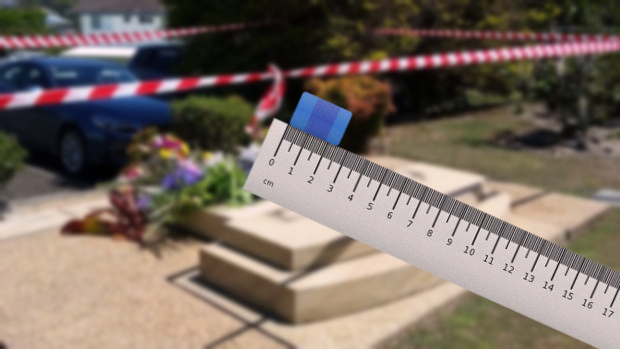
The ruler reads 2.5 cm
